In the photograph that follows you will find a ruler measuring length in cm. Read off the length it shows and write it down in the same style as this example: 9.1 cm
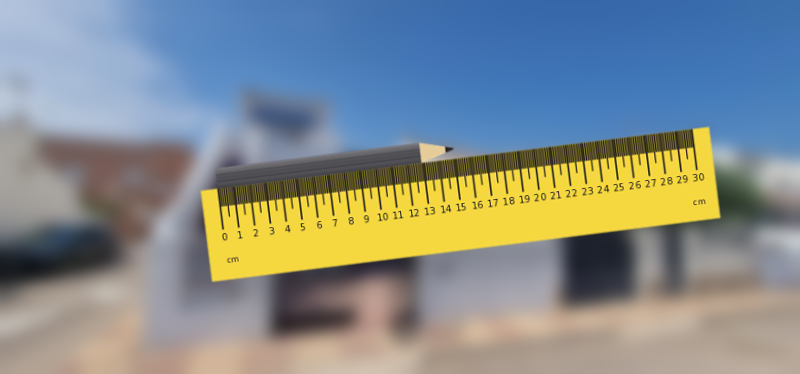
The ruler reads 15 cm
